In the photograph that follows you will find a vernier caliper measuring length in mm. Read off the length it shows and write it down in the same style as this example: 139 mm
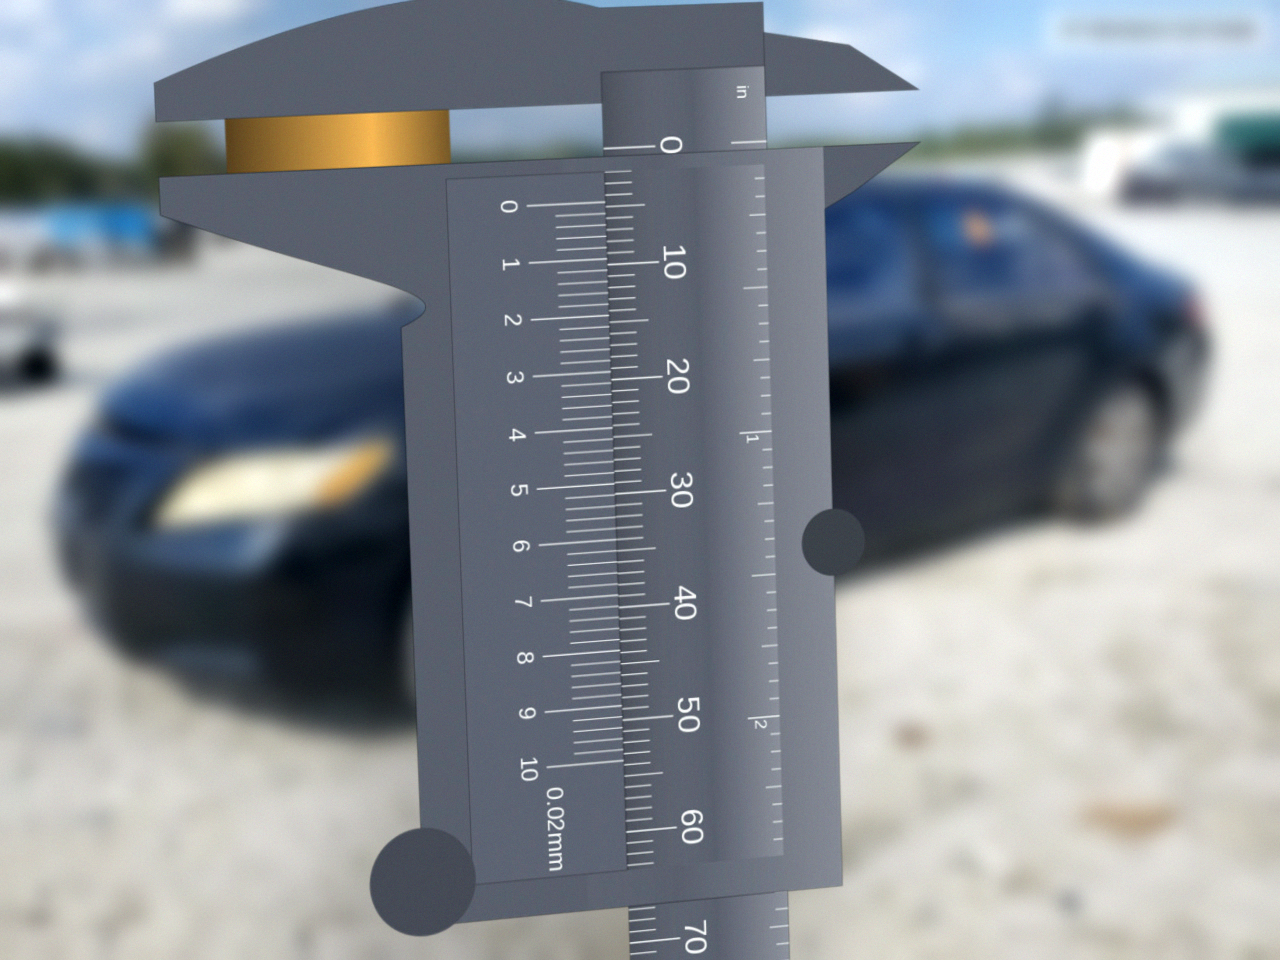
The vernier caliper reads 4.6 mm
